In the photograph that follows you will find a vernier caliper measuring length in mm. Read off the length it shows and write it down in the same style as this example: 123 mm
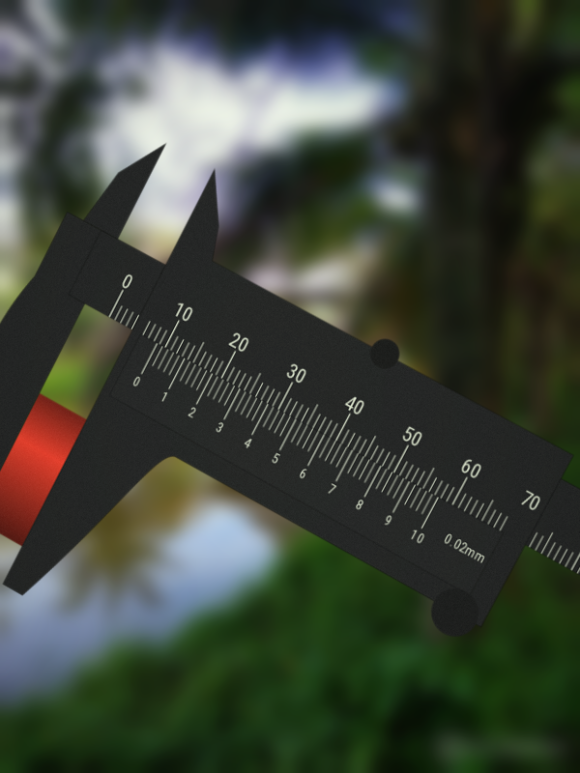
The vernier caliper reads 8.6 mm
